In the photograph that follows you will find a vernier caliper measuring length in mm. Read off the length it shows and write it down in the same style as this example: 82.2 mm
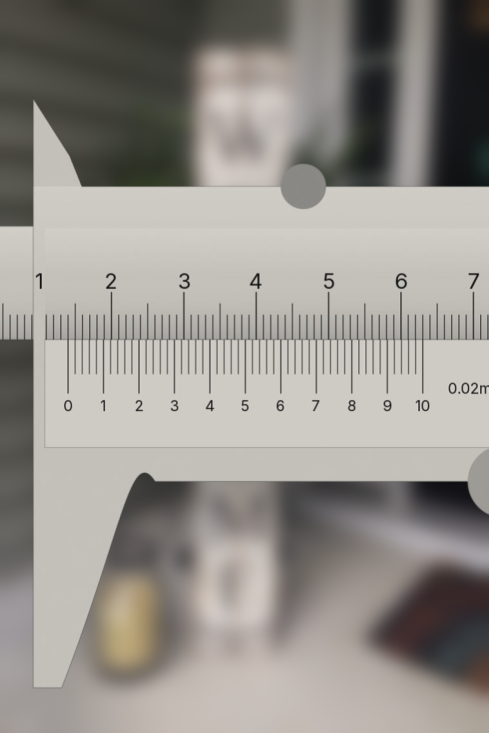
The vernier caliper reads 14.0 mm
